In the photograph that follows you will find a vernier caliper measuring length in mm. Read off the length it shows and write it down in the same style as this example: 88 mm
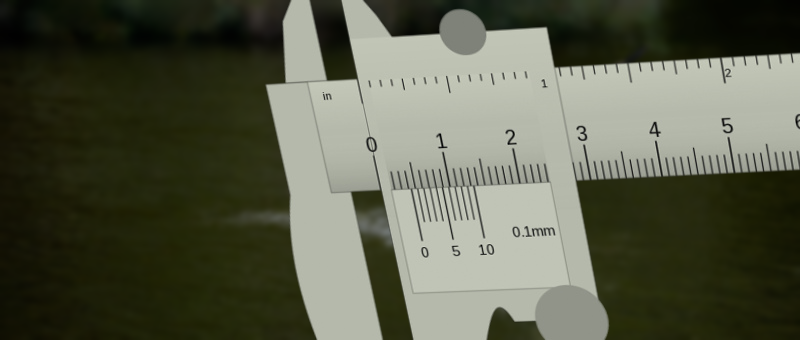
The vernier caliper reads 4.4 mm
